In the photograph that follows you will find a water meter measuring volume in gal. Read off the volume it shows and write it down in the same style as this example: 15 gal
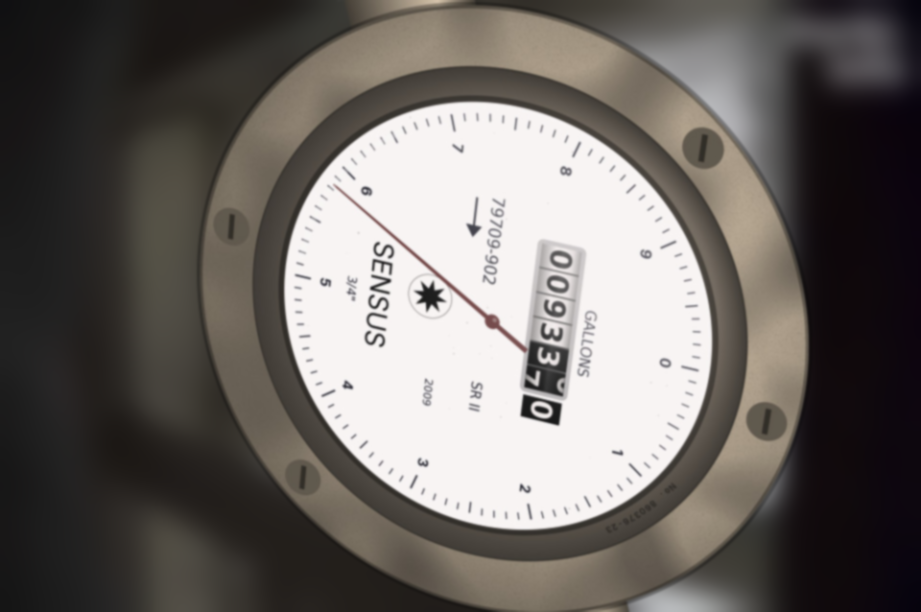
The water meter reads 93365.8 gal
